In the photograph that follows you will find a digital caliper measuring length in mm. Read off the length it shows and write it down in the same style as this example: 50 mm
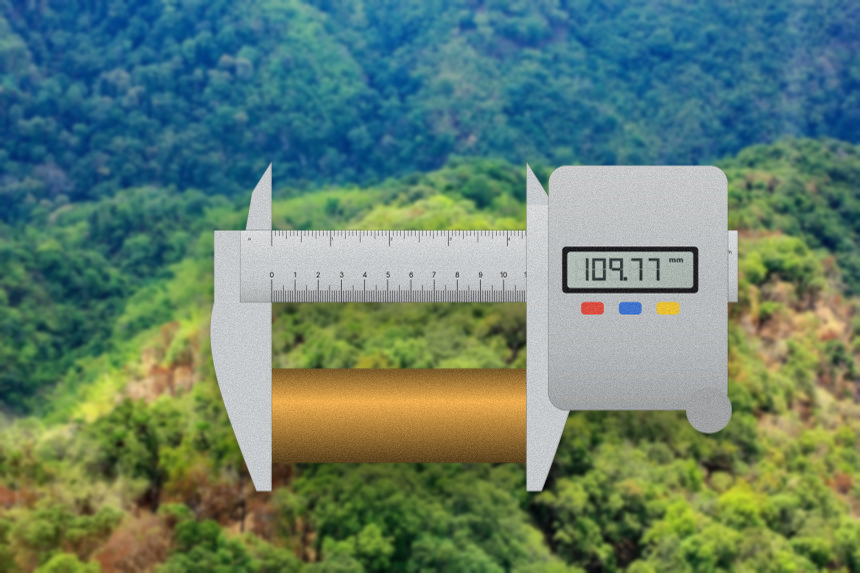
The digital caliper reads 109.77 mm
